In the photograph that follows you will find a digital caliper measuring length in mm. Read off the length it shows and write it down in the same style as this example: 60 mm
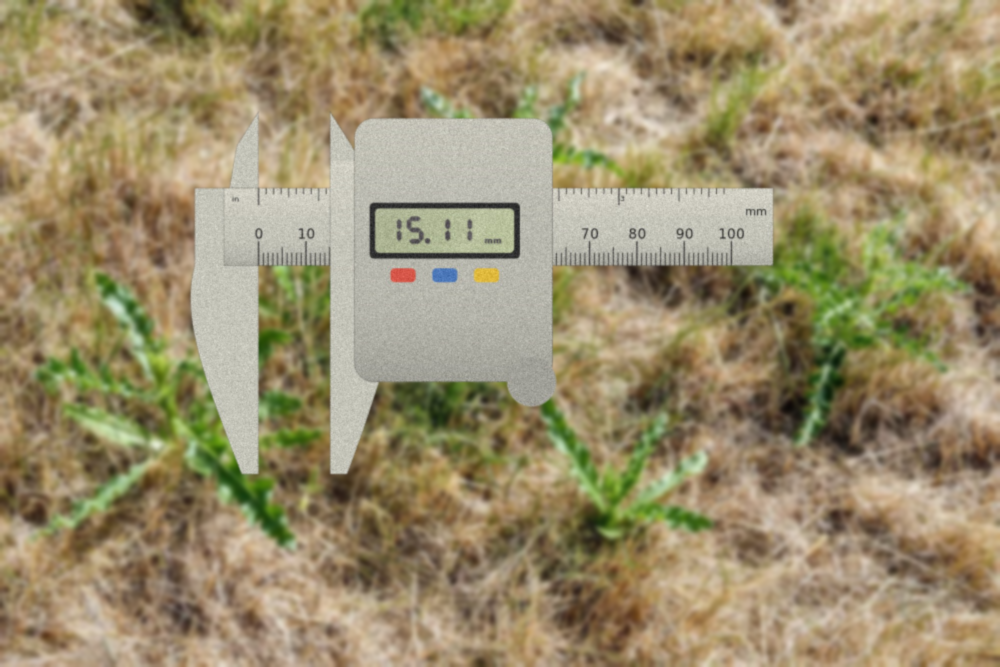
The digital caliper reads 15.11 mm
